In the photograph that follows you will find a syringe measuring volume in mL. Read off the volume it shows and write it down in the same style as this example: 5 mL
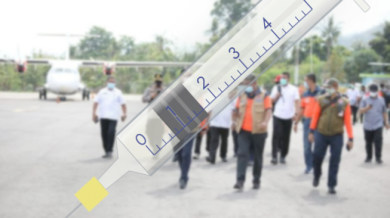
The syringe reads 0.7 mL
